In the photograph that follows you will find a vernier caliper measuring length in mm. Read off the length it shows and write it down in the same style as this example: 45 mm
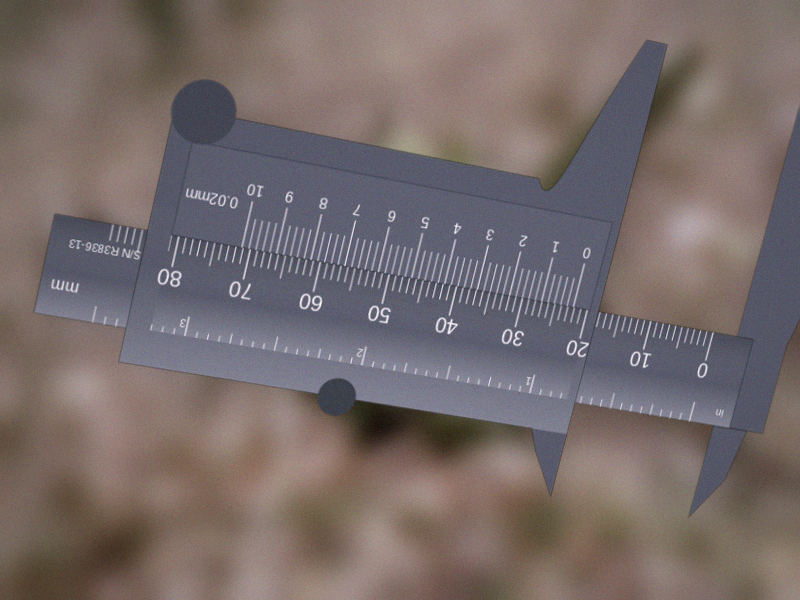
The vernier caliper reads 22.2 mm
